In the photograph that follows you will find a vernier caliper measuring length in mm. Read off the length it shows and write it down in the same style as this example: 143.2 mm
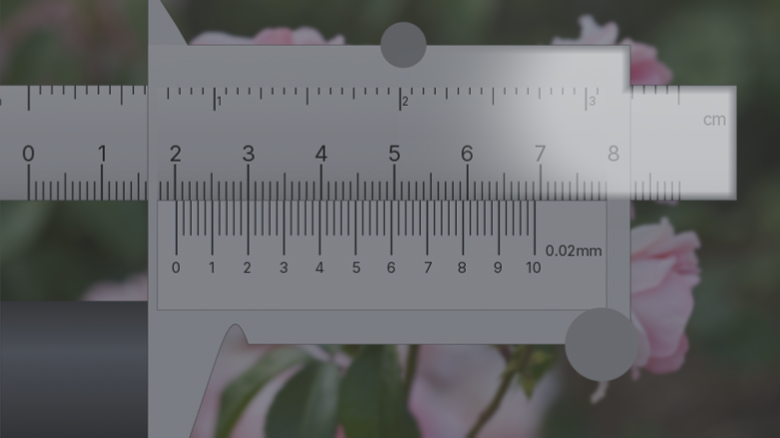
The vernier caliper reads 20.2 mm
